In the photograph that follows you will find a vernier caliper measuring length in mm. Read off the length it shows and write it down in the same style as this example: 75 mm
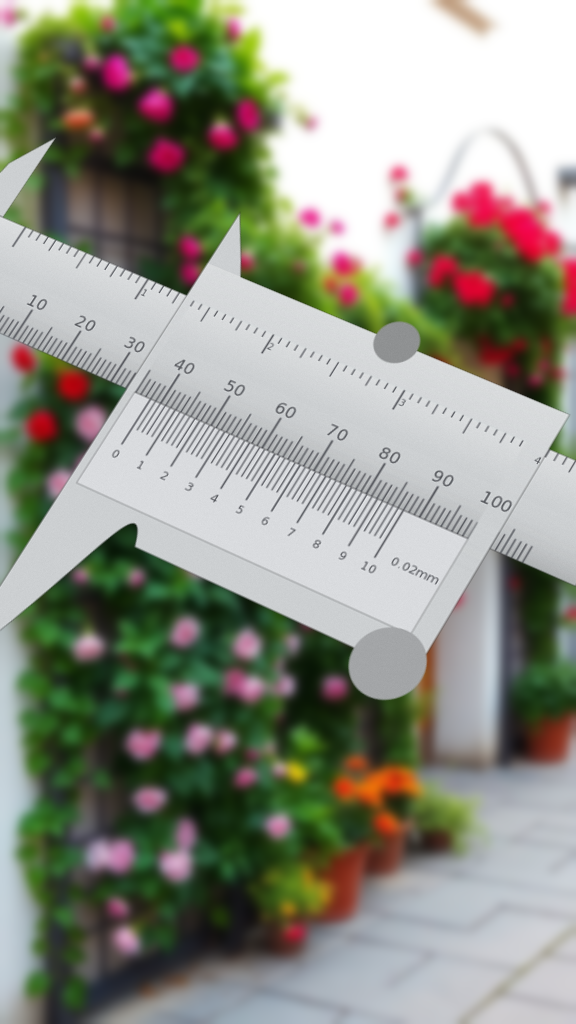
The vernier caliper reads 38.0 mm
